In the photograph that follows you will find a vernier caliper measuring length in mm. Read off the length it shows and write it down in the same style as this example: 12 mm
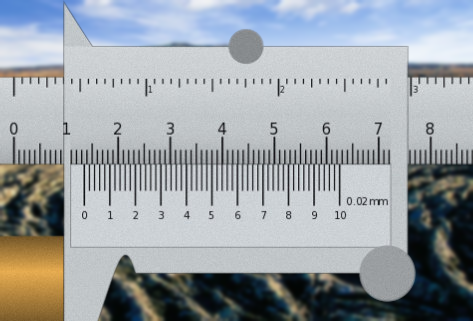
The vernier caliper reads 13.5 mm
